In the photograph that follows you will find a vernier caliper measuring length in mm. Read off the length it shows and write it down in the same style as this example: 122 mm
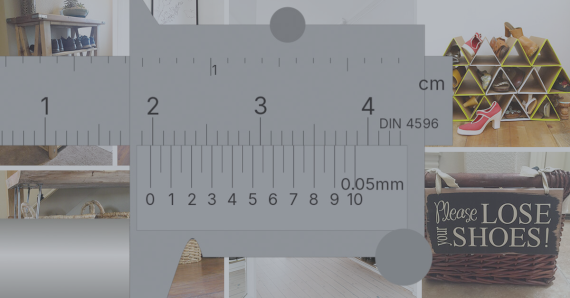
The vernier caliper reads 19.8 mm
